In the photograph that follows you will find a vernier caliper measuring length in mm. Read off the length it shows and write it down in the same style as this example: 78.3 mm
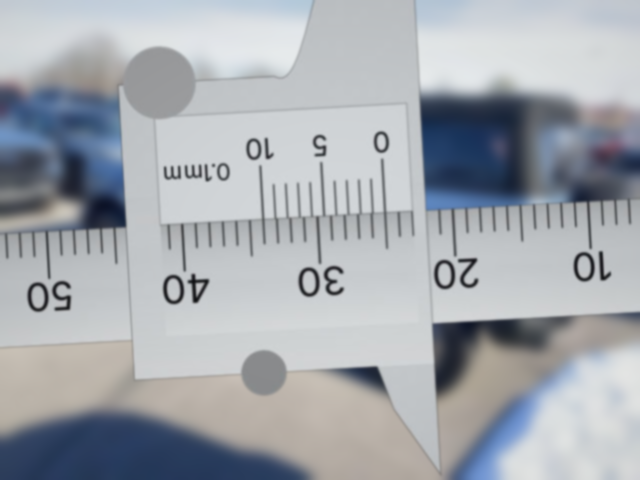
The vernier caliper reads 25.0 mm
